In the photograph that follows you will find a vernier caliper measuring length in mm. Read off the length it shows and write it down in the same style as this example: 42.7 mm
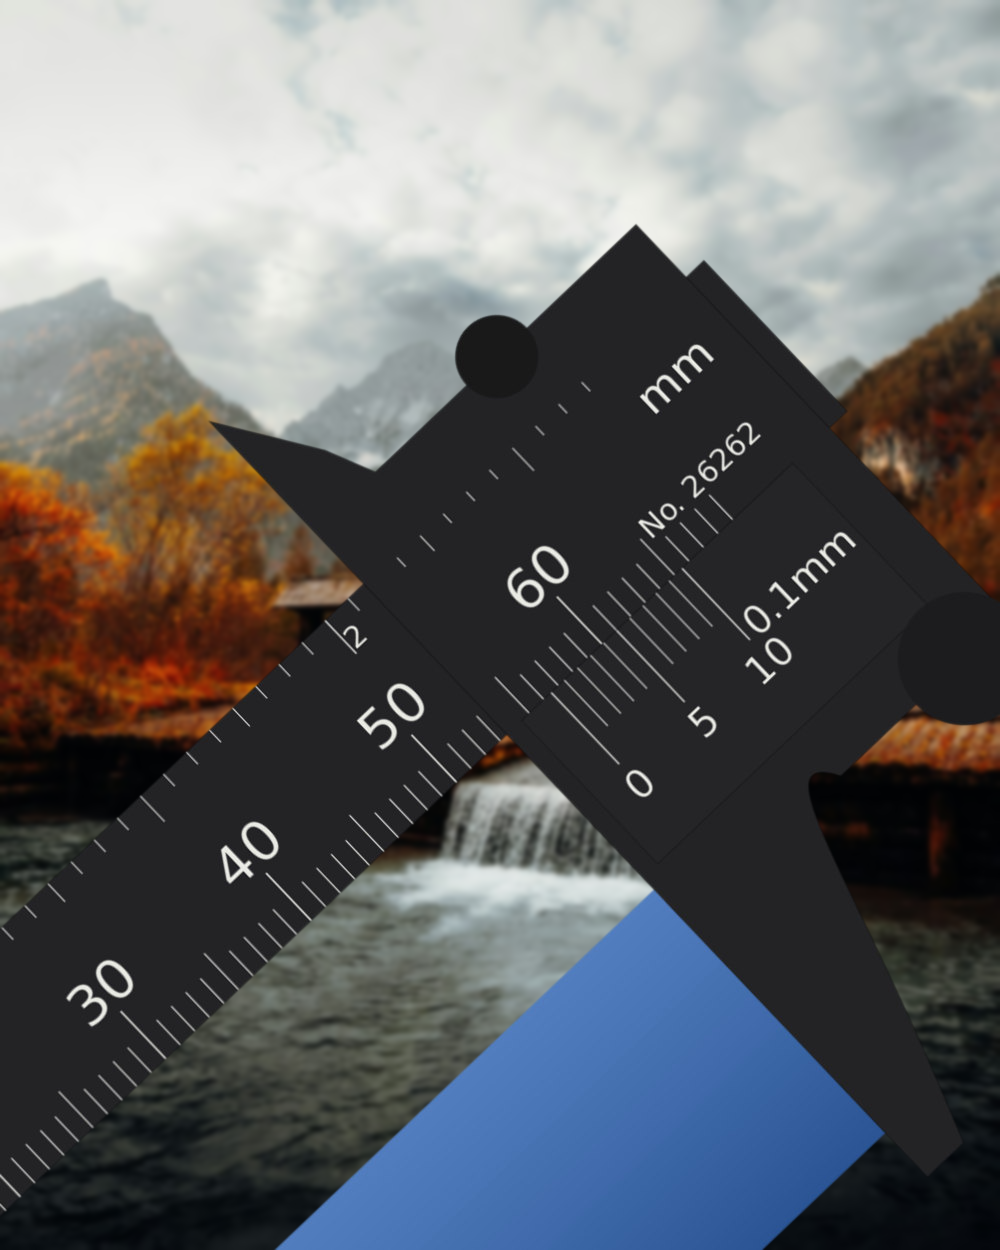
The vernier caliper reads 56.5 mm
